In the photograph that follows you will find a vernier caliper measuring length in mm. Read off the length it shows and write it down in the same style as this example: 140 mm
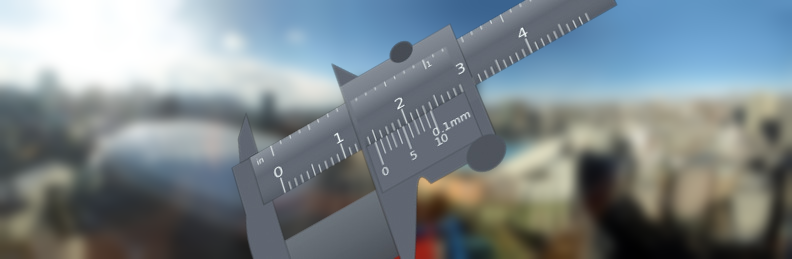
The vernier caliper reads 14.8 mm
